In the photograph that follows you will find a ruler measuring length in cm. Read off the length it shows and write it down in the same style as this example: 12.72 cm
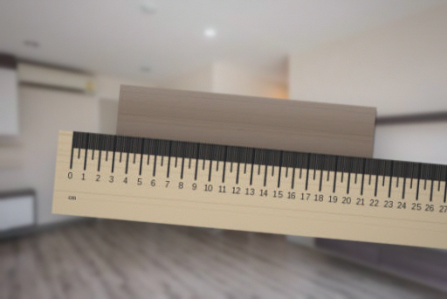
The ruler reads 18.5 cm
